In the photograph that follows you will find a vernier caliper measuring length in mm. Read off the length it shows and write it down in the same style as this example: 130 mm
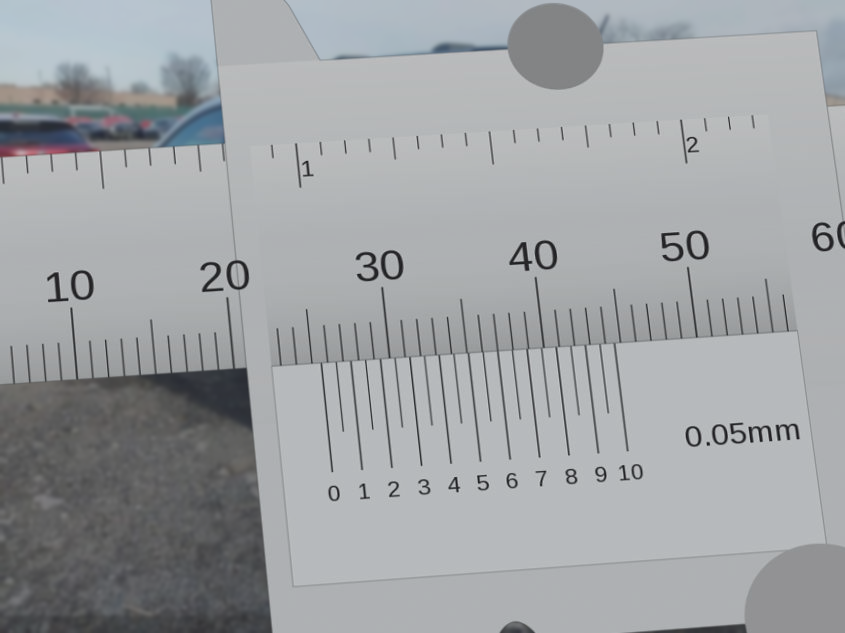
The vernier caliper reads 25.6 mm
